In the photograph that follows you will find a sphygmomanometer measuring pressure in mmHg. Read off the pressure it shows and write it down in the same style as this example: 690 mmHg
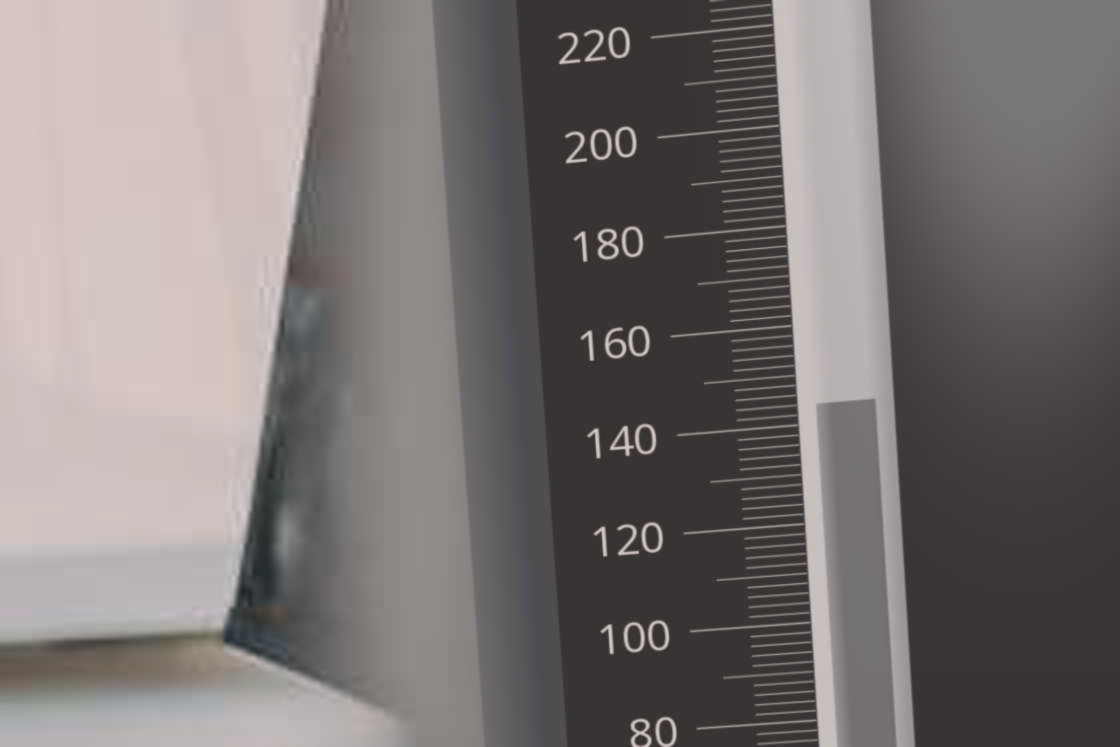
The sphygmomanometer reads 144 mmHg
